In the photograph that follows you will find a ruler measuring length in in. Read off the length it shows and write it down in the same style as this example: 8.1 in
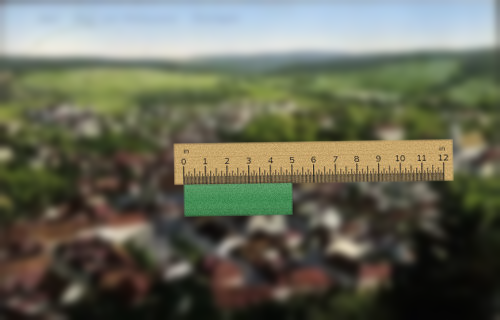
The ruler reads 5 in
